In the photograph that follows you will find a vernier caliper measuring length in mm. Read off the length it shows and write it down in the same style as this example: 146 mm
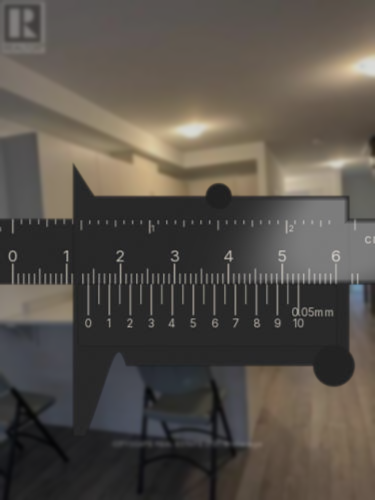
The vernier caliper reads 14.0 mm
